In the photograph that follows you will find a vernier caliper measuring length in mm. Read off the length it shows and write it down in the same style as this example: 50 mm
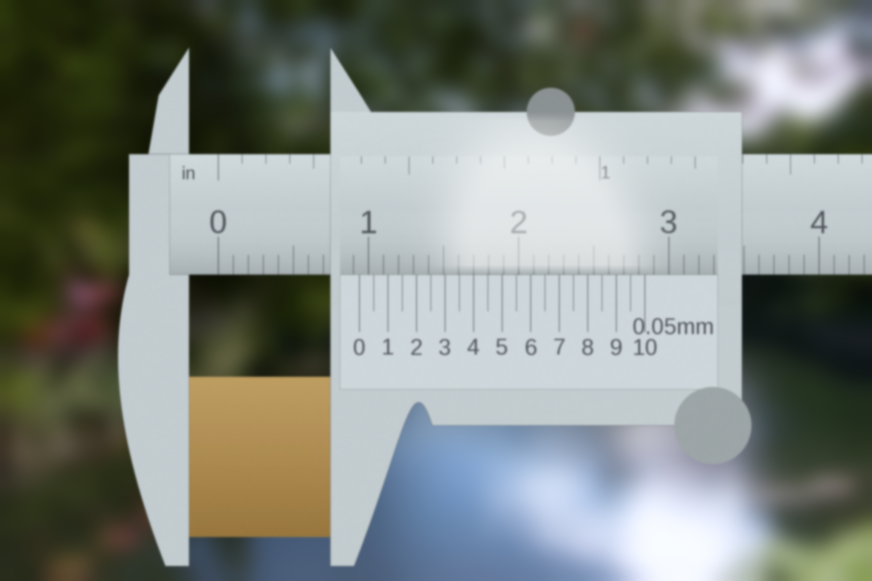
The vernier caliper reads 9.4 mm
